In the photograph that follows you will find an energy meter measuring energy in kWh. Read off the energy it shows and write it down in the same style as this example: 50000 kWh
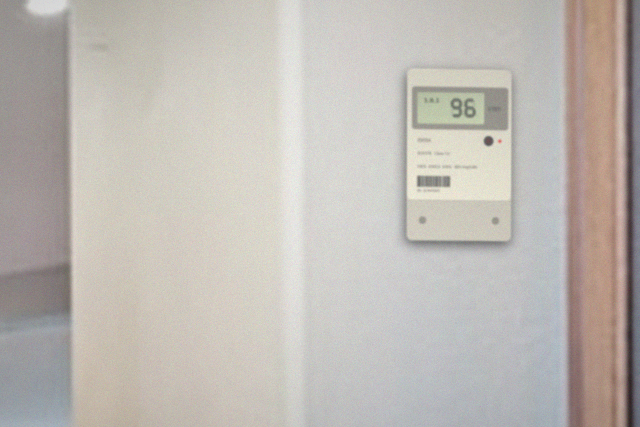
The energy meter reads 96 kWh
